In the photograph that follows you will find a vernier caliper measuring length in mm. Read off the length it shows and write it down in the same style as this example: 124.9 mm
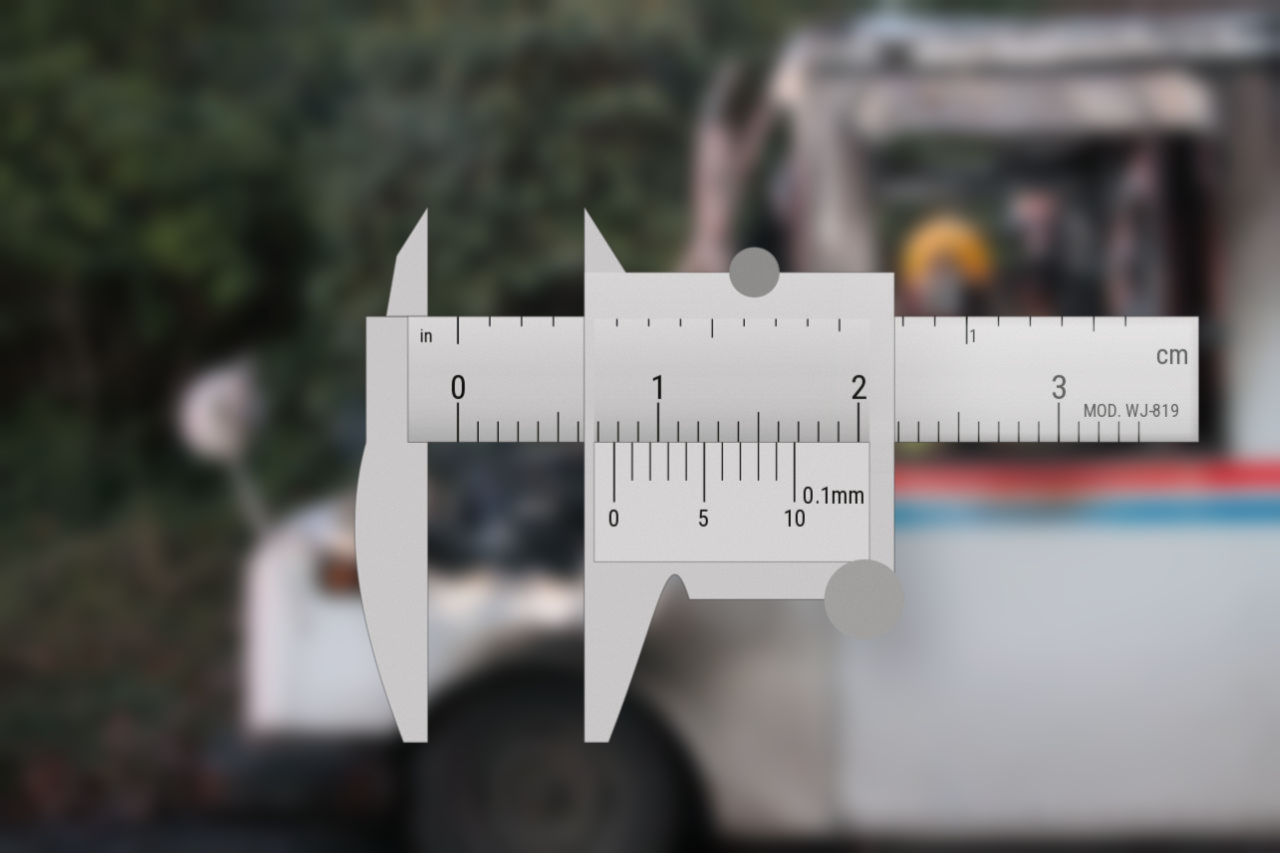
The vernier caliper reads 7.8 mm
